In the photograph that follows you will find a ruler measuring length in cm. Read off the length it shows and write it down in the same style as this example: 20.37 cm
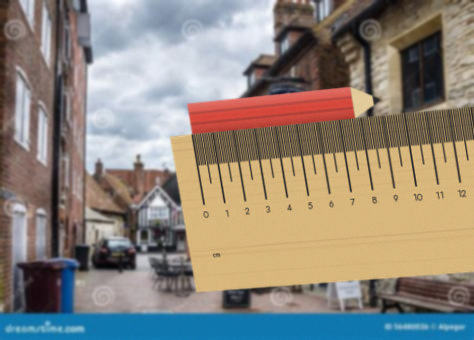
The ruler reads 9 cm
